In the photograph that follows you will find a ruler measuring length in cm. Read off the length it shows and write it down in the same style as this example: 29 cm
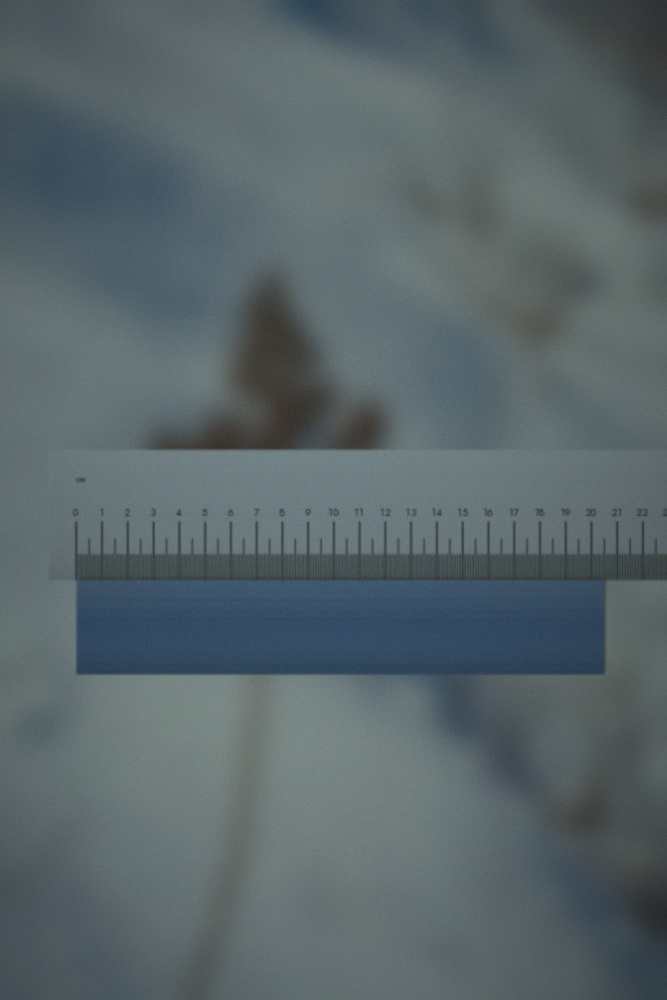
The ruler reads 20.5 cm
